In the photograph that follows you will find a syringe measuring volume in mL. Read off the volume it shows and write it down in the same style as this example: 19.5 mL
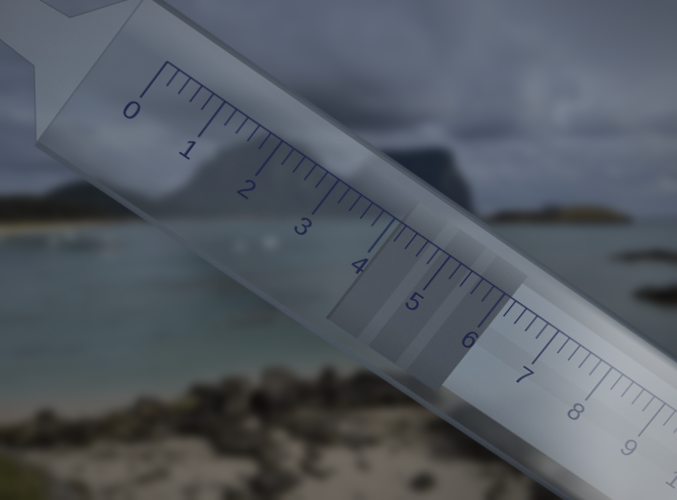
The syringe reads 4.1 mL
